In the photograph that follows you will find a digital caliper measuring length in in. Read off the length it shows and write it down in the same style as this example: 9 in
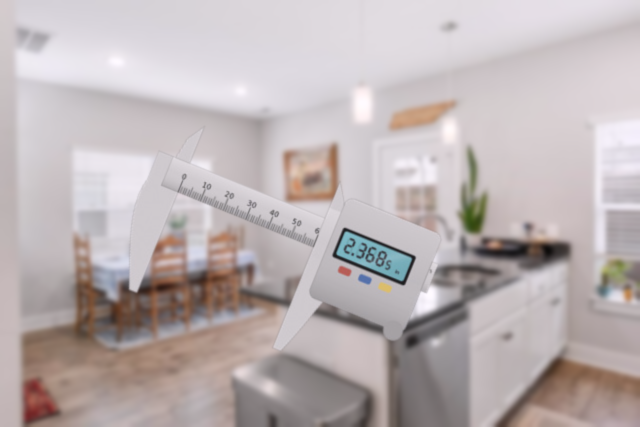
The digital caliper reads 2.3685 in
